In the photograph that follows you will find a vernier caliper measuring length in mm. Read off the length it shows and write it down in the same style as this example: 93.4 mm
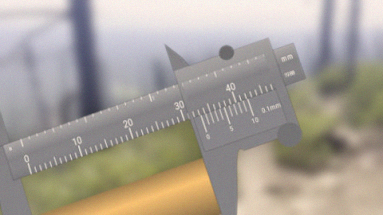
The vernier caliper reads 33.2 mm
